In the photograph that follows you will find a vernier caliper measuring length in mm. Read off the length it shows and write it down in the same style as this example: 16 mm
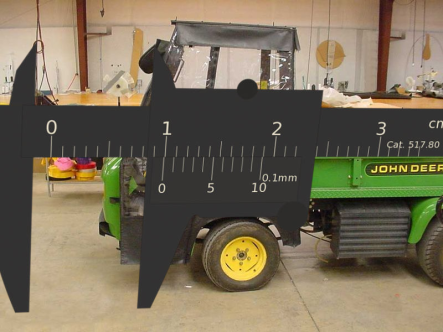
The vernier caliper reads 9.9 mm
